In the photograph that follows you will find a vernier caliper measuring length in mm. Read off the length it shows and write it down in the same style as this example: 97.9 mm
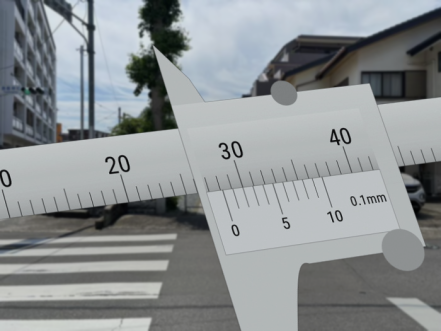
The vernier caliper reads 28.2 mm
